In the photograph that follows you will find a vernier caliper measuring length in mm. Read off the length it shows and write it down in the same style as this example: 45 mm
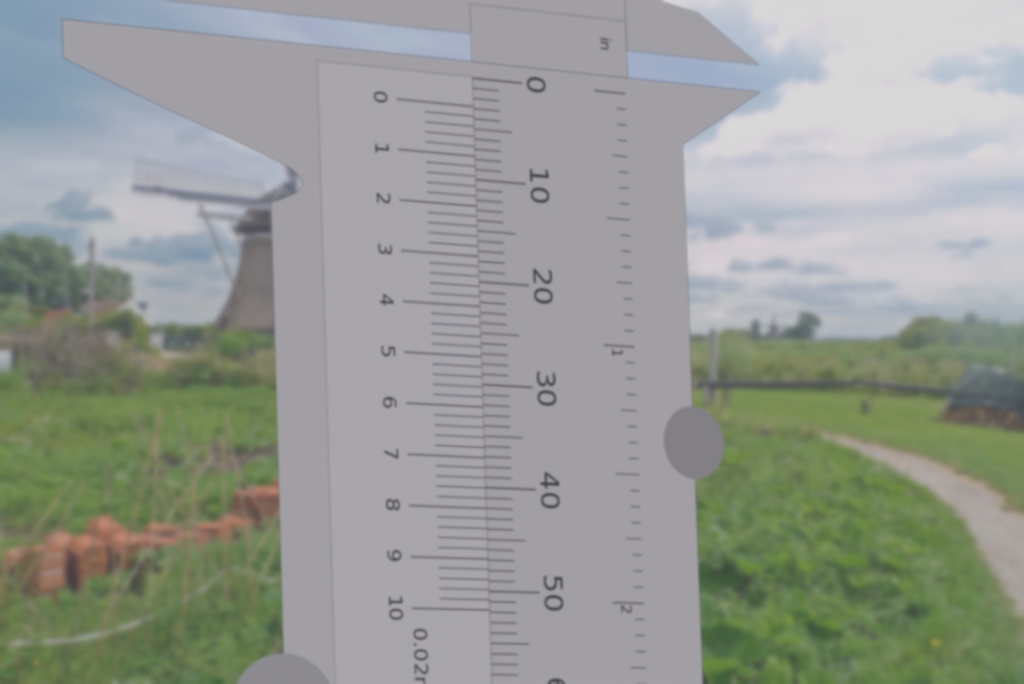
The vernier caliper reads 2.8 mm
